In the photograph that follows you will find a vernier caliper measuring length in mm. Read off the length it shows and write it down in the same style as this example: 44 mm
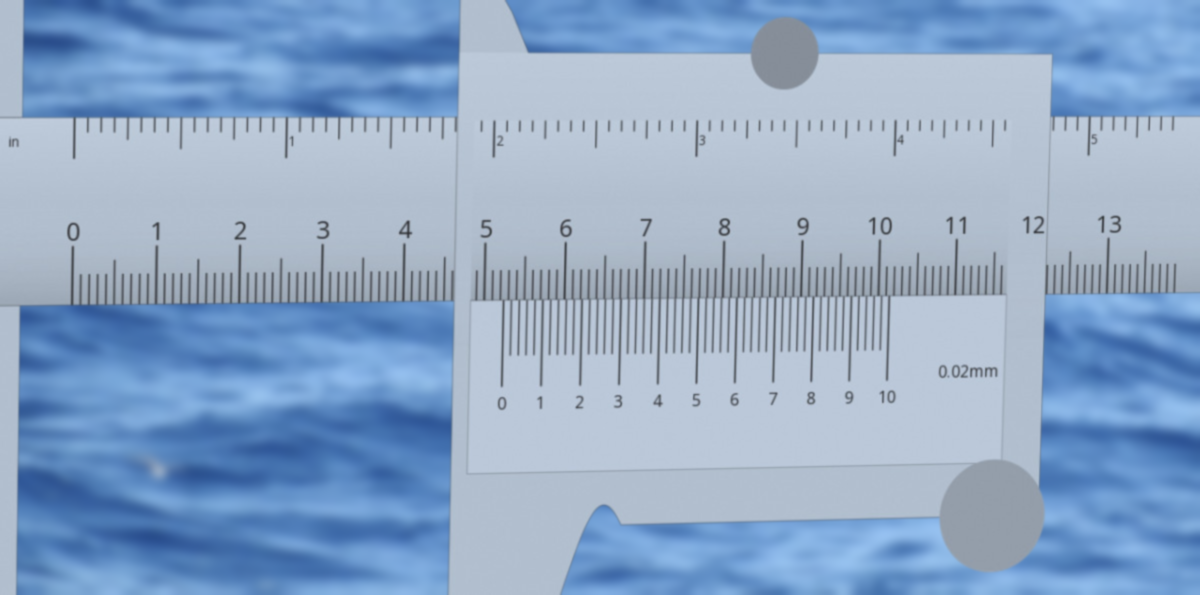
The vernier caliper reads 52.4 mm
